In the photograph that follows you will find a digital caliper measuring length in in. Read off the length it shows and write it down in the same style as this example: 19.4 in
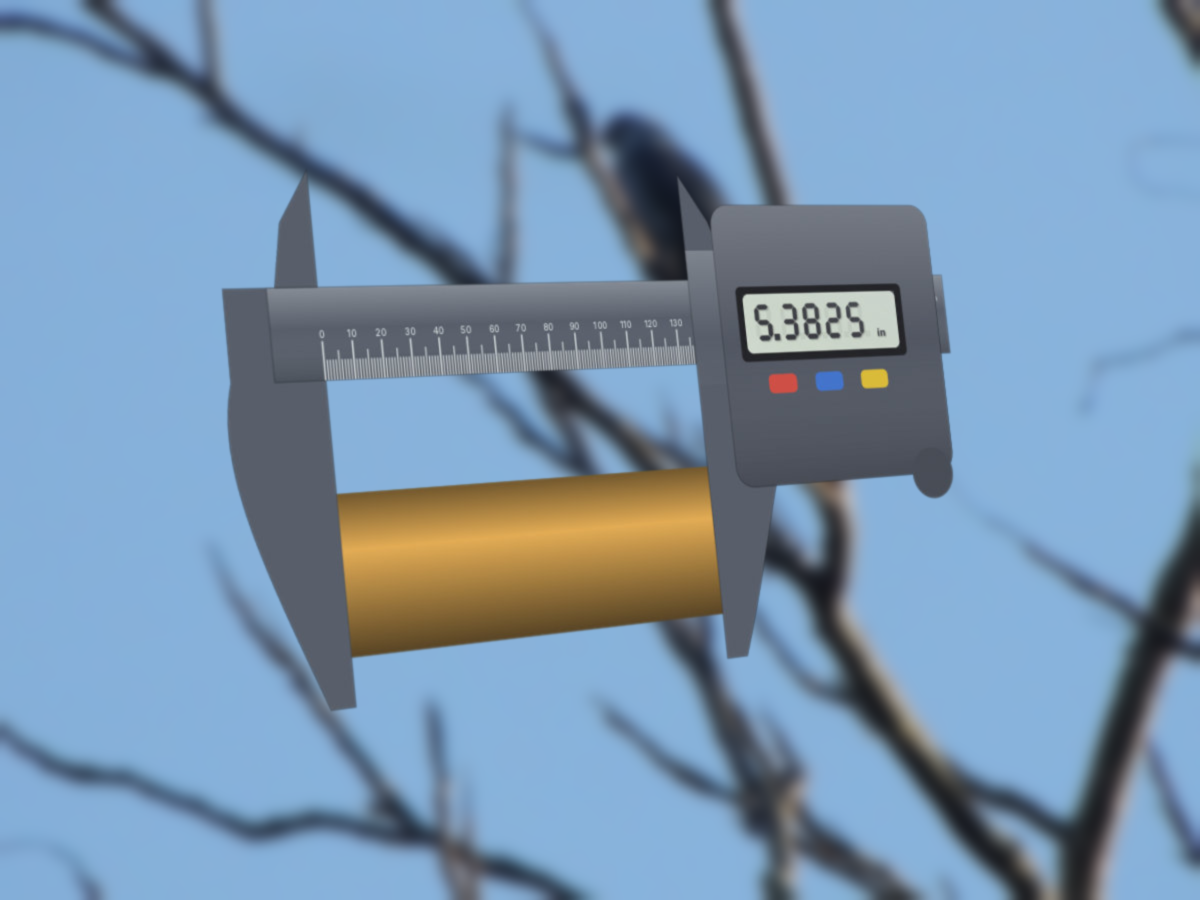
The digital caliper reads 5.3825 in
